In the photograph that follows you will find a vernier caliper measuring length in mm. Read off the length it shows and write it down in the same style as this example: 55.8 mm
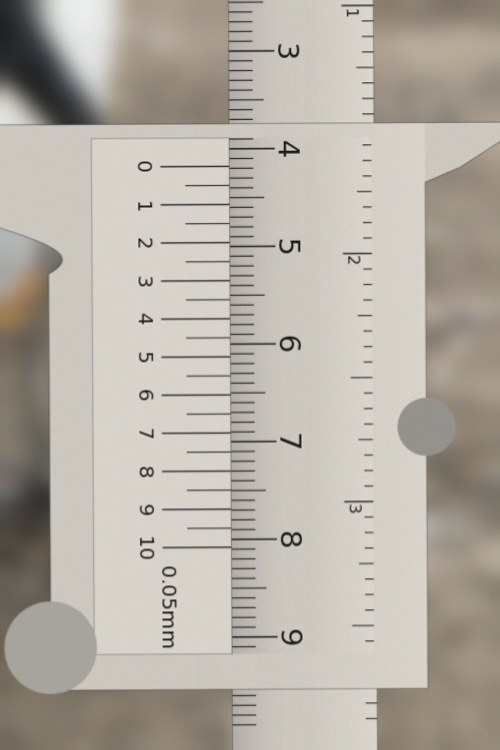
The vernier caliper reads 41.8 mm
